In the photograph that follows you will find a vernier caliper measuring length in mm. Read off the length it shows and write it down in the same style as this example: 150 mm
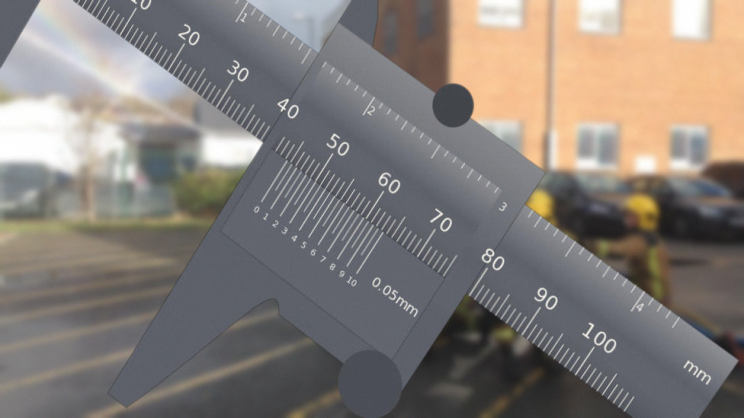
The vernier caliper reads 44.4 mm
